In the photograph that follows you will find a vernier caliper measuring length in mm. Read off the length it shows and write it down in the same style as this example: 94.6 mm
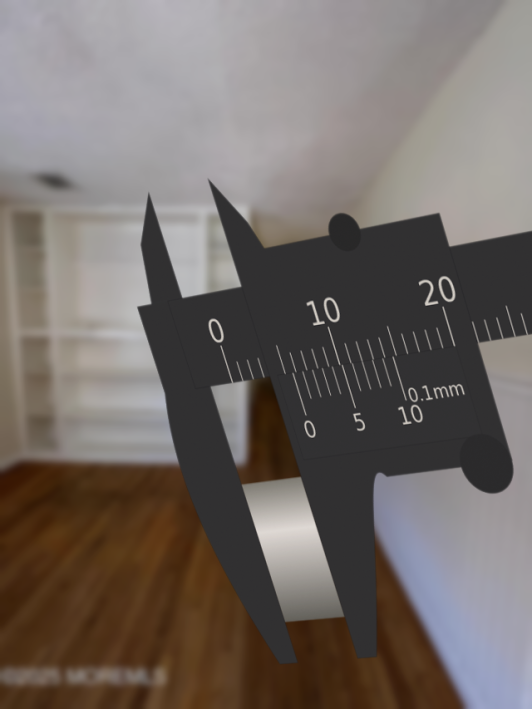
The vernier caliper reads 5.7 mm
